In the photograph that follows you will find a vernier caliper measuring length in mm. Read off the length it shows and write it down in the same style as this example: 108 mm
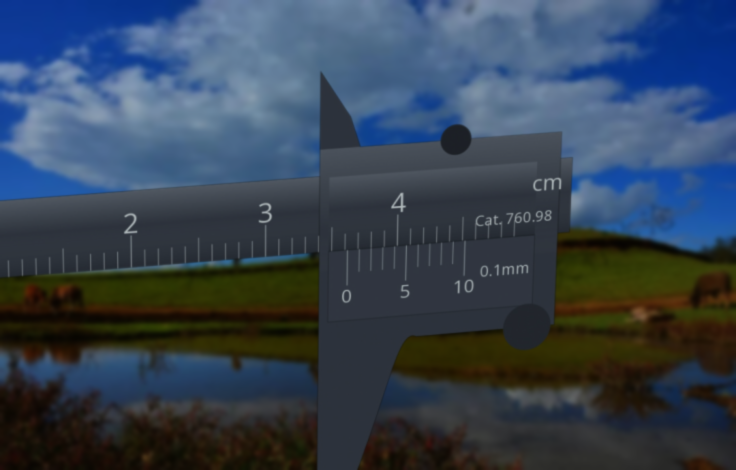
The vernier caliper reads 36.2 mm
